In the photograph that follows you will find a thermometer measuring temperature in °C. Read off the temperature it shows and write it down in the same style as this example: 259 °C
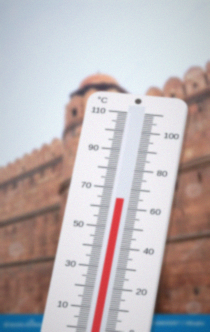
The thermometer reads 65 °C
